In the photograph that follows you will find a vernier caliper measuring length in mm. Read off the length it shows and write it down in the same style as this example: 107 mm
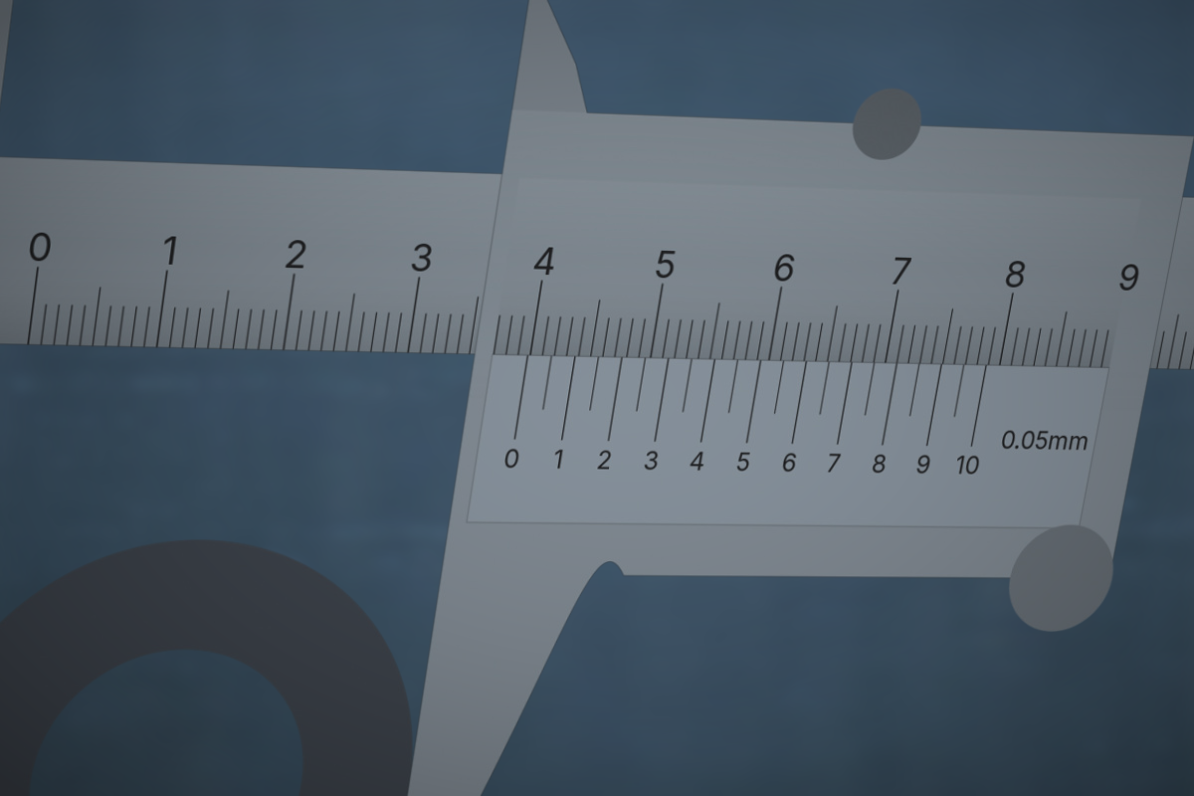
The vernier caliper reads 39.8 mm
